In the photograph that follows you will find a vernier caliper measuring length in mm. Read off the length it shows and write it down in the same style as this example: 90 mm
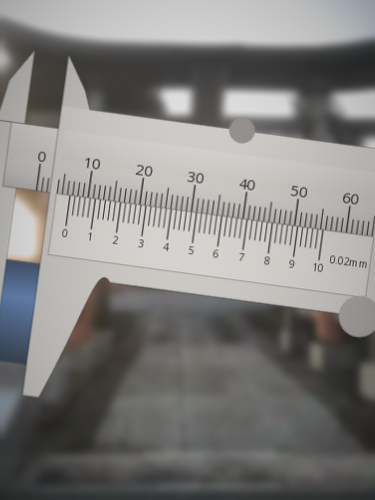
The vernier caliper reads 6.5 mm
